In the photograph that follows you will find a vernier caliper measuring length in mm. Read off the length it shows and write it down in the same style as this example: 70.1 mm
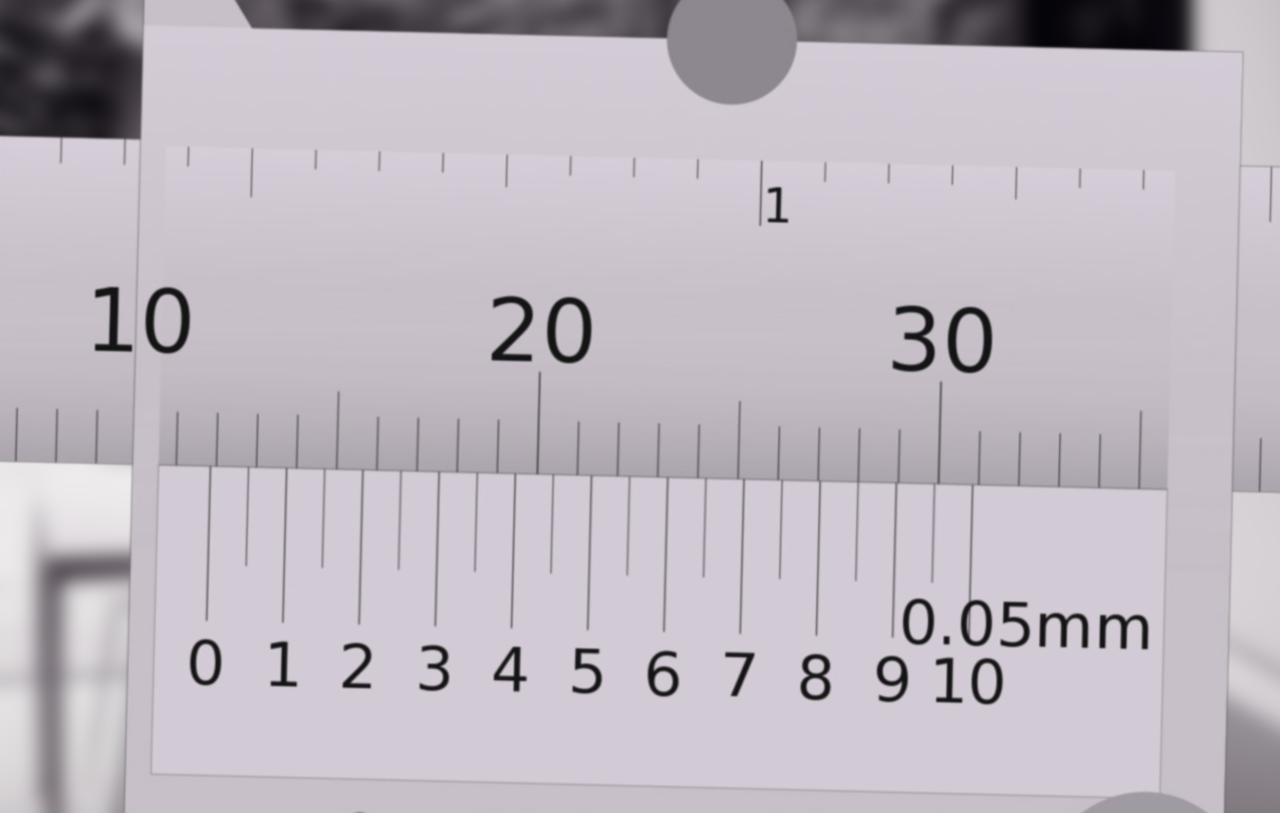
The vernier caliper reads 11.85 mm
